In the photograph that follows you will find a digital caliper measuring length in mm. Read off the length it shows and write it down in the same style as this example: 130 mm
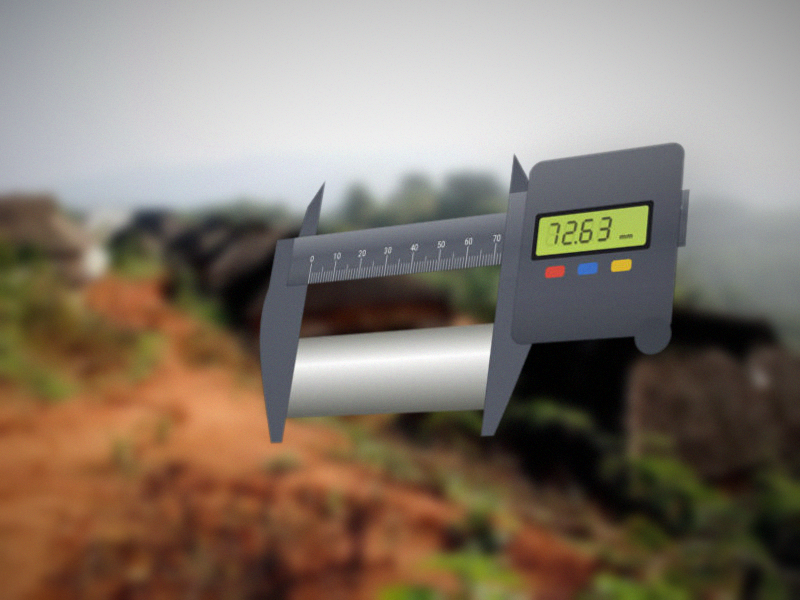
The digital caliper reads 72.63 mm
